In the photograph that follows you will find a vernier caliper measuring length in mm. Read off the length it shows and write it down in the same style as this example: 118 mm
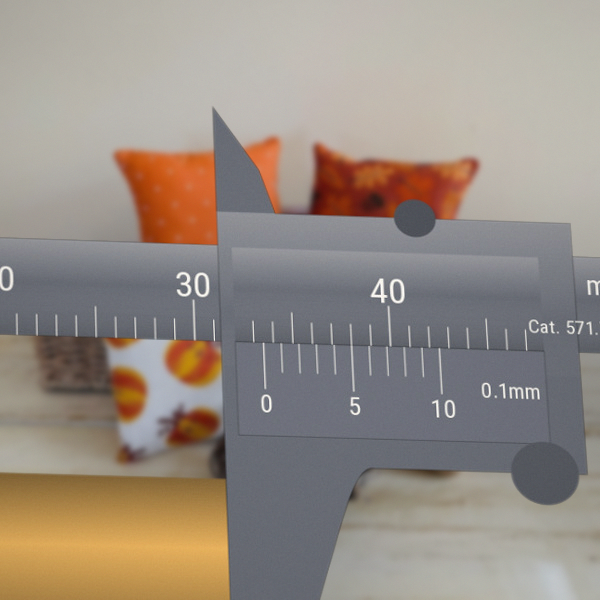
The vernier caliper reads 33.5 mm
